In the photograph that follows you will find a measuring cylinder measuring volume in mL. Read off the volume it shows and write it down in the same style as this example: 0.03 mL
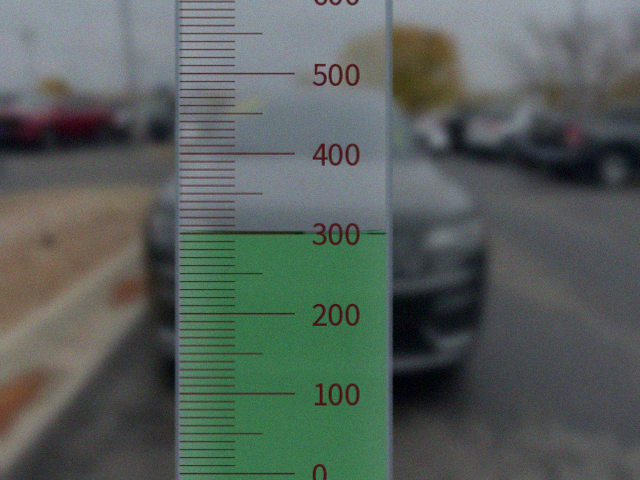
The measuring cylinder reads 300 mL
